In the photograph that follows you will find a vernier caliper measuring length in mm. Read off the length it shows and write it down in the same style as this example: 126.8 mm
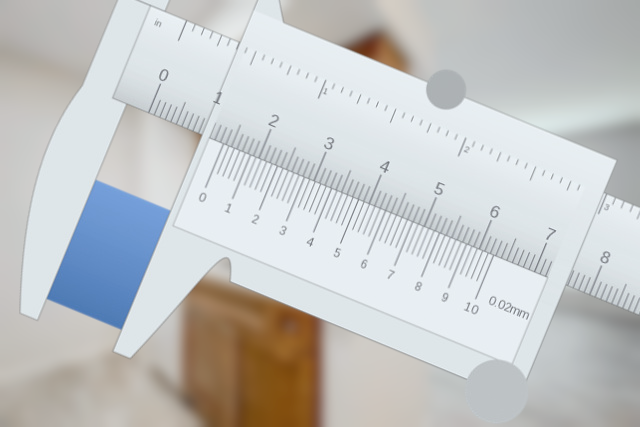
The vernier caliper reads 13.6 mm
